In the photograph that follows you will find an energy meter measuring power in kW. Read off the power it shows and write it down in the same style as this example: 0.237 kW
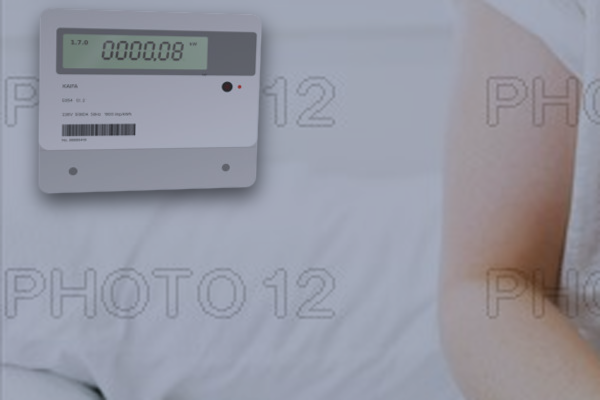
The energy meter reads 0.08 kW
